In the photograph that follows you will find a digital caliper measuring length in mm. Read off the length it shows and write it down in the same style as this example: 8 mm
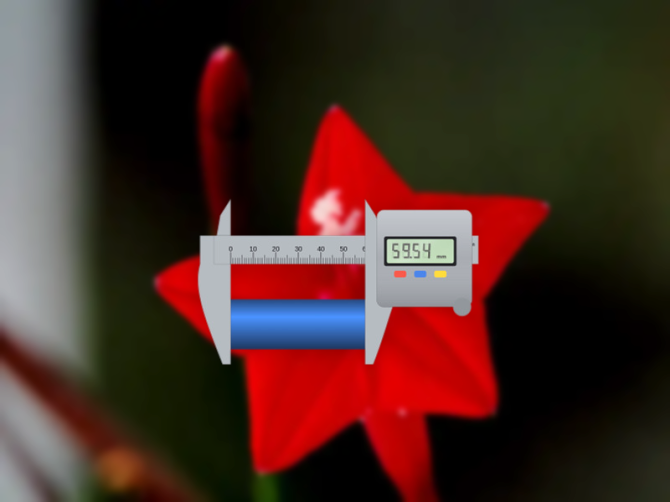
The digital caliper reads 59.54 mm
